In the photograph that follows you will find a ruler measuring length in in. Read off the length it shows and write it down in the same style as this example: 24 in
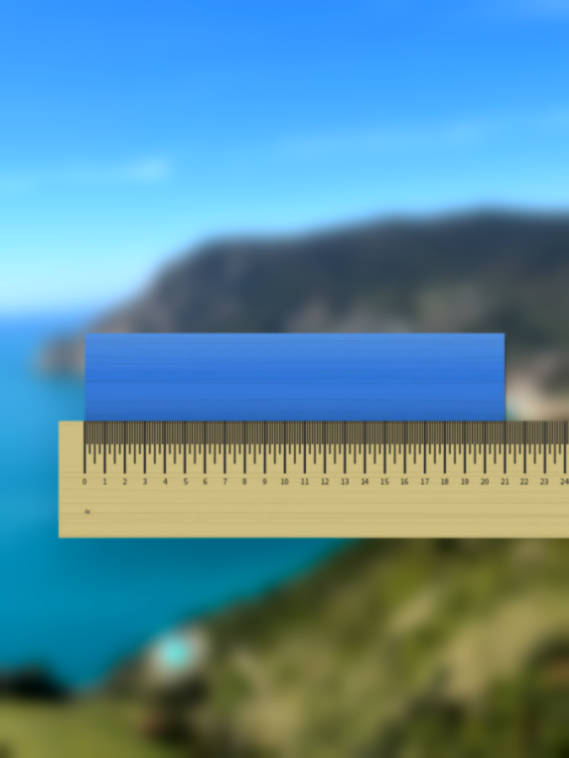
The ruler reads 21 in
